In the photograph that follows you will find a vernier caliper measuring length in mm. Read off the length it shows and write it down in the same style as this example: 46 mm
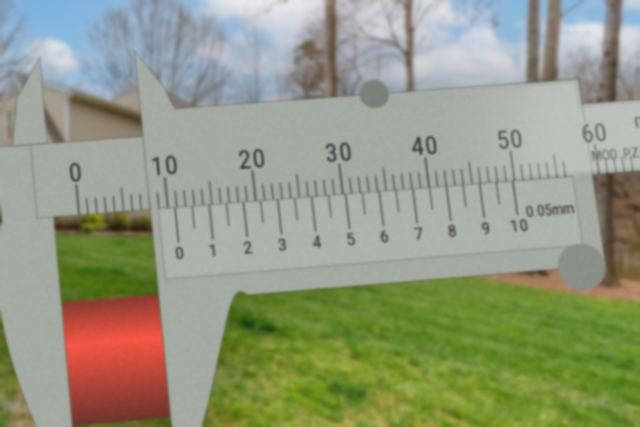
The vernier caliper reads 10.8 mm
